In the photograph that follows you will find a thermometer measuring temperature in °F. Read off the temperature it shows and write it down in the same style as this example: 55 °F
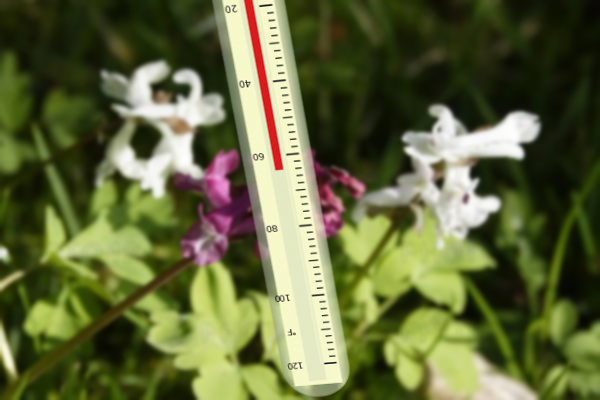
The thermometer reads 64 °F
